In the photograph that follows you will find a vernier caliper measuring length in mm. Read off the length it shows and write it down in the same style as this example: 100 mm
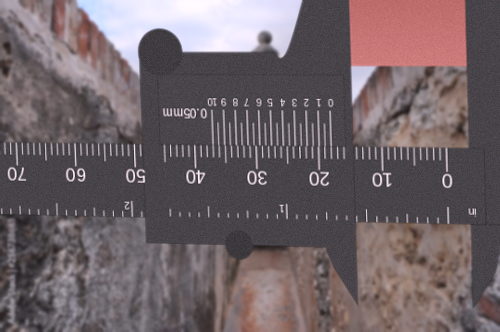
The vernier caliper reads 18.0 mm
